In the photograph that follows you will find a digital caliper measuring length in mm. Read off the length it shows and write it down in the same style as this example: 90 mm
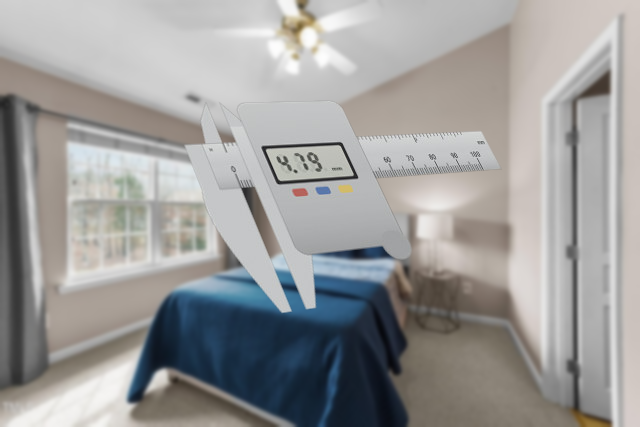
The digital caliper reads 4.79 mm
